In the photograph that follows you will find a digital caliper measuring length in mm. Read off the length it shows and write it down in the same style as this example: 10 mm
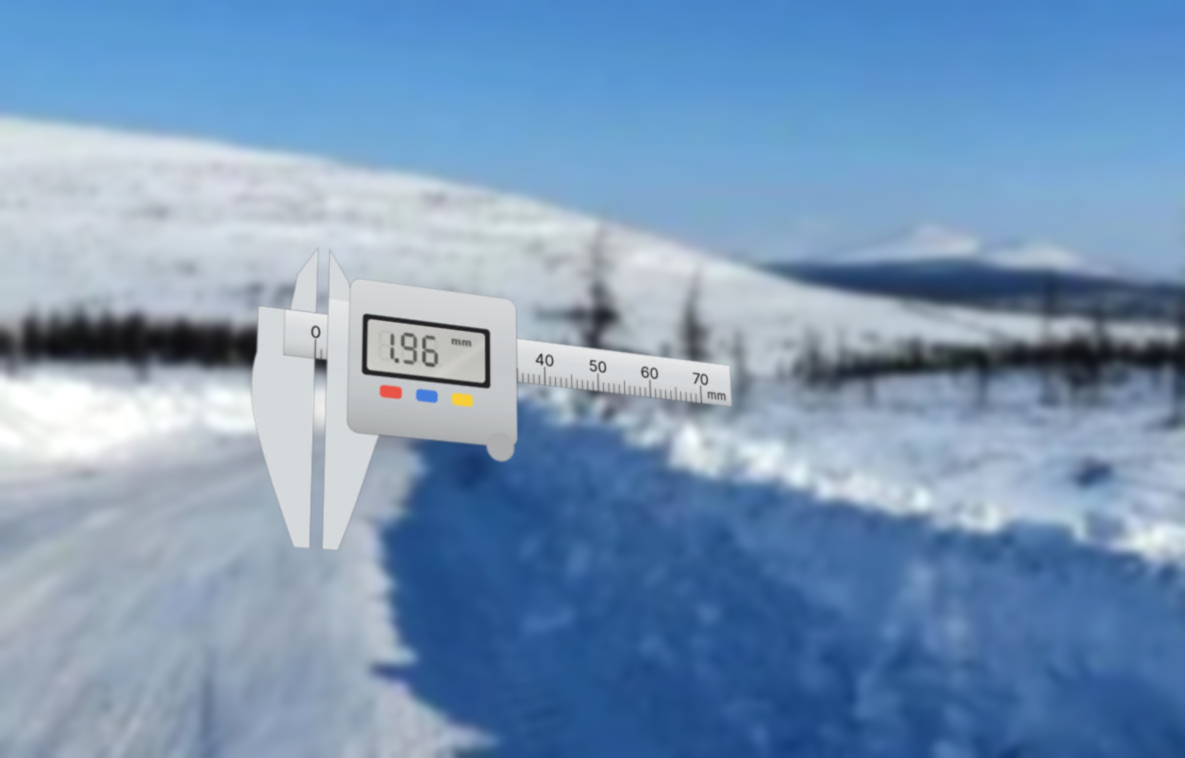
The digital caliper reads 1.96 mm
